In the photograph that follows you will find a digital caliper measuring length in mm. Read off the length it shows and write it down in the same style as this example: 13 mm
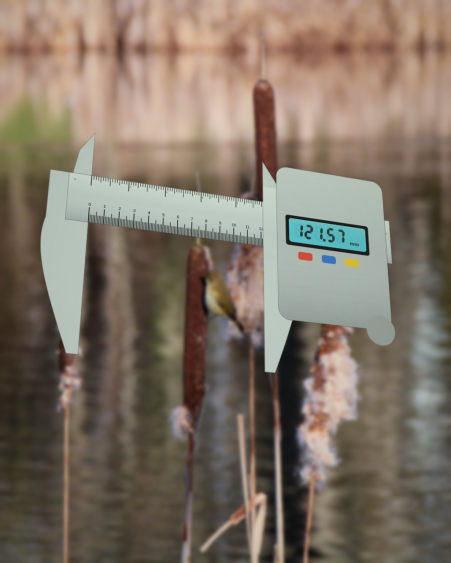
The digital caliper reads 121.57 mm
